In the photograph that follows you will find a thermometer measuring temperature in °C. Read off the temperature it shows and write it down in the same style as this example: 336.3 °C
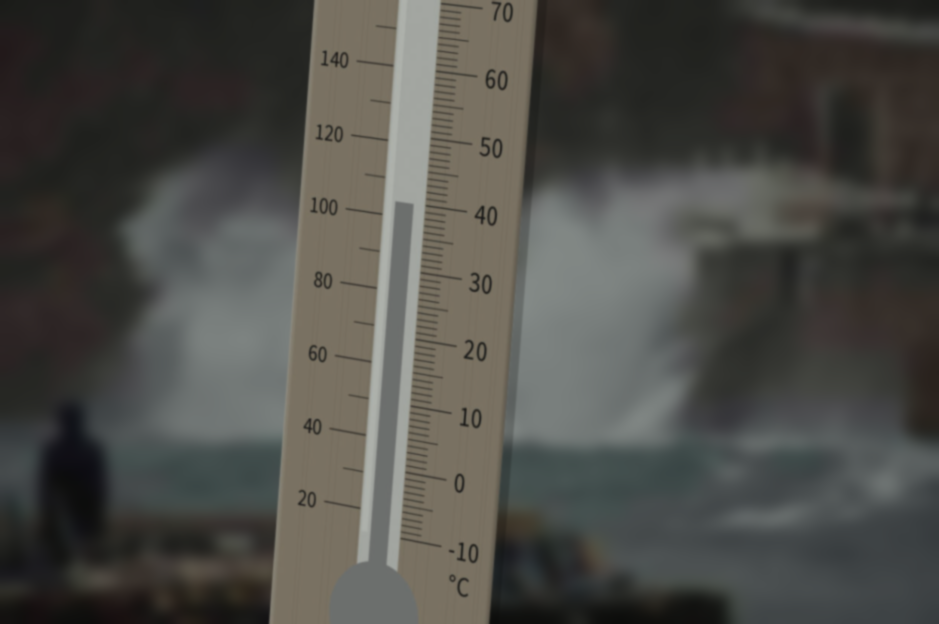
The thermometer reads 40 °C
